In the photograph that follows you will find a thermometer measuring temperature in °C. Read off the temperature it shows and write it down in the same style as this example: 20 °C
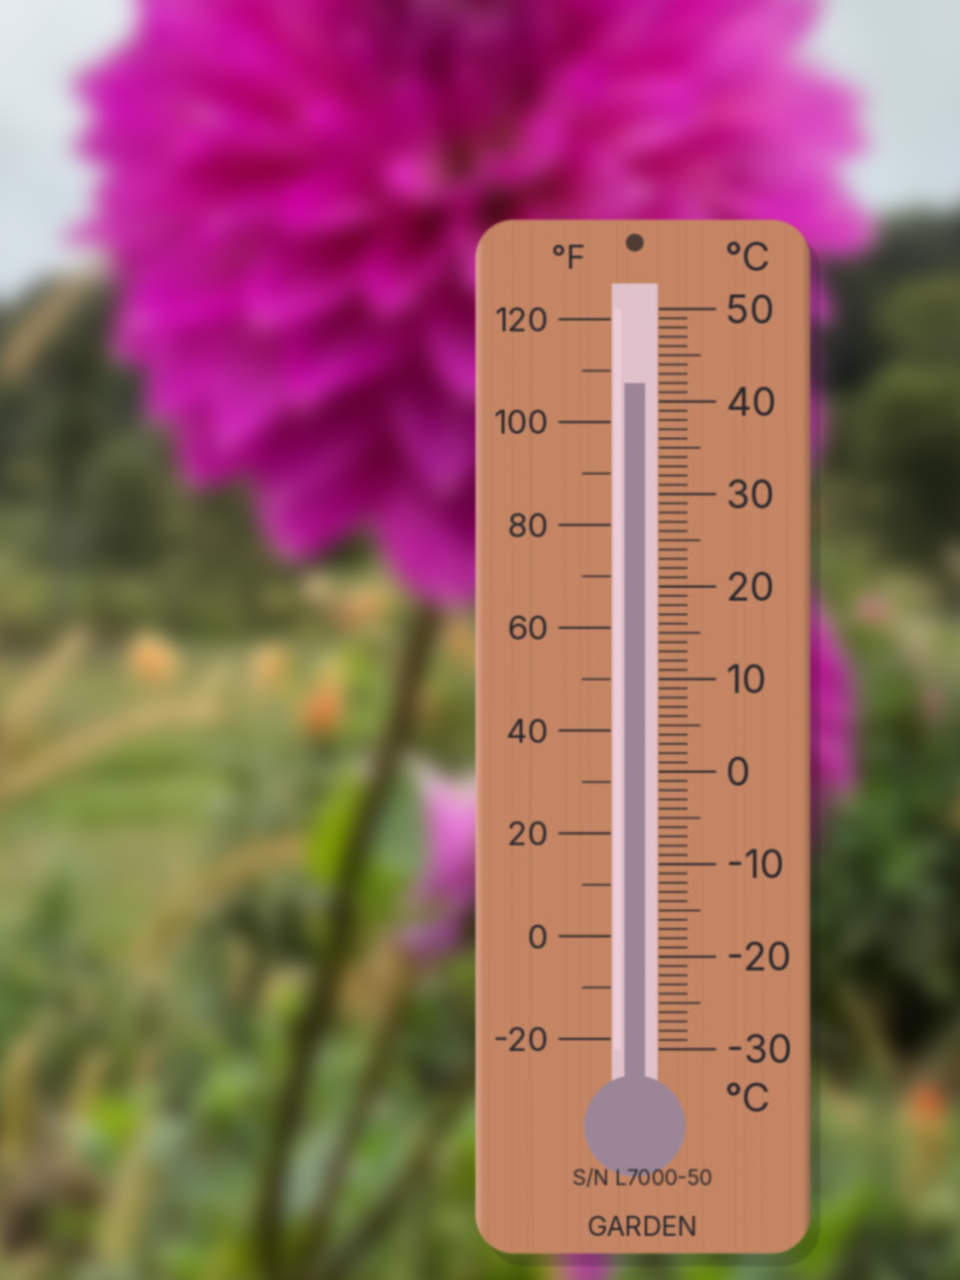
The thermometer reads 42 °C
